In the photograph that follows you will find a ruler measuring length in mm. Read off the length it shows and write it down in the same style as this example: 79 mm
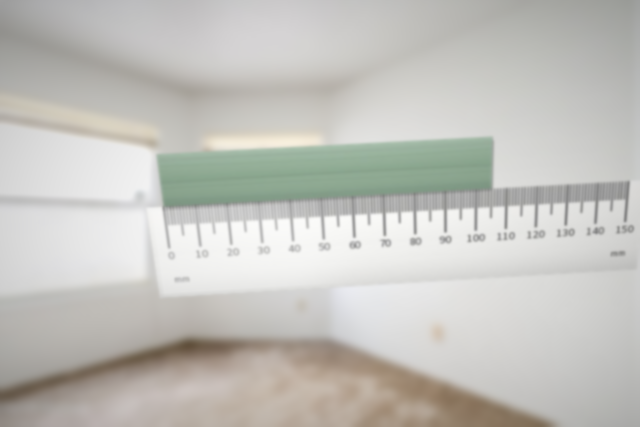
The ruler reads 105 mm
